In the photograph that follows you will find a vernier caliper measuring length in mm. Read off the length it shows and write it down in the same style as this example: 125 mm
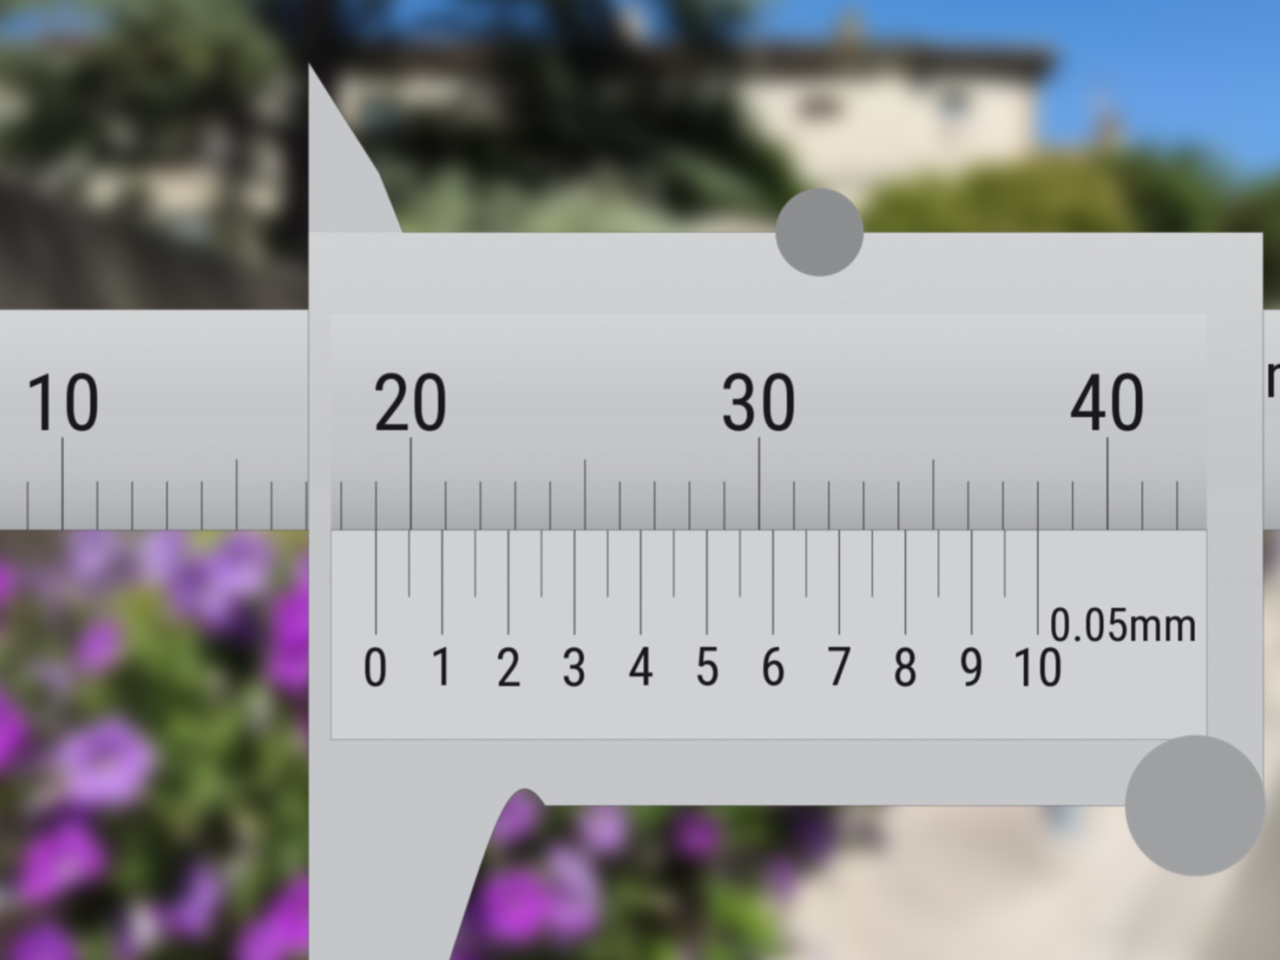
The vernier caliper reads 19.00 mm
